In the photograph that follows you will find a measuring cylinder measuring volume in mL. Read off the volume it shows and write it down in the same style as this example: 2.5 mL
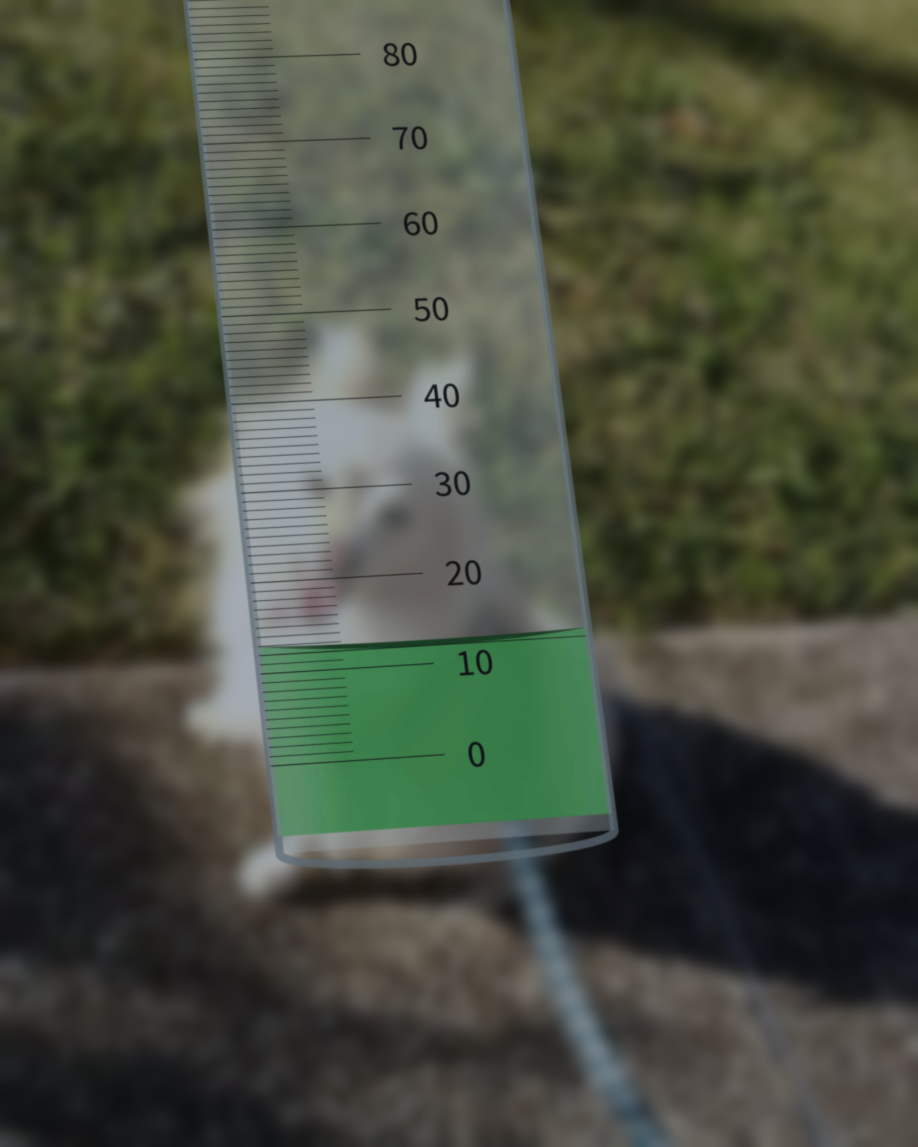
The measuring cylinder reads 12 mL
